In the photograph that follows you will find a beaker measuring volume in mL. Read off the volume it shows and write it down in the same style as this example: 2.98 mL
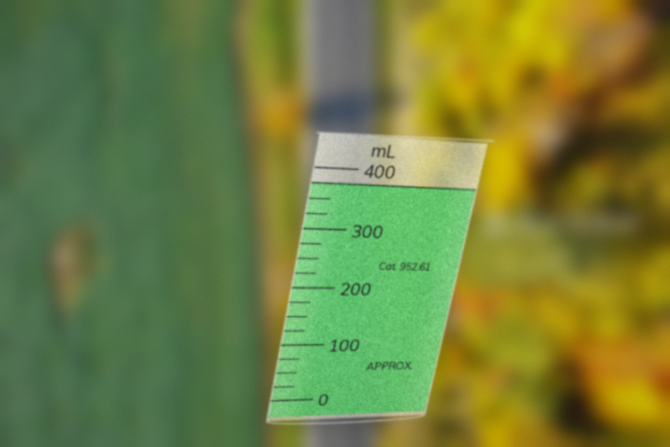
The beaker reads 375 mL
